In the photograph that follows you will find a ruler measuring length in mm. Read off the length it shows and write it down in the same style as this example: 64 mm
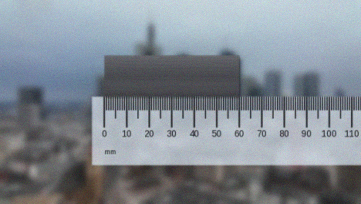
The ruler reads 60 mm
